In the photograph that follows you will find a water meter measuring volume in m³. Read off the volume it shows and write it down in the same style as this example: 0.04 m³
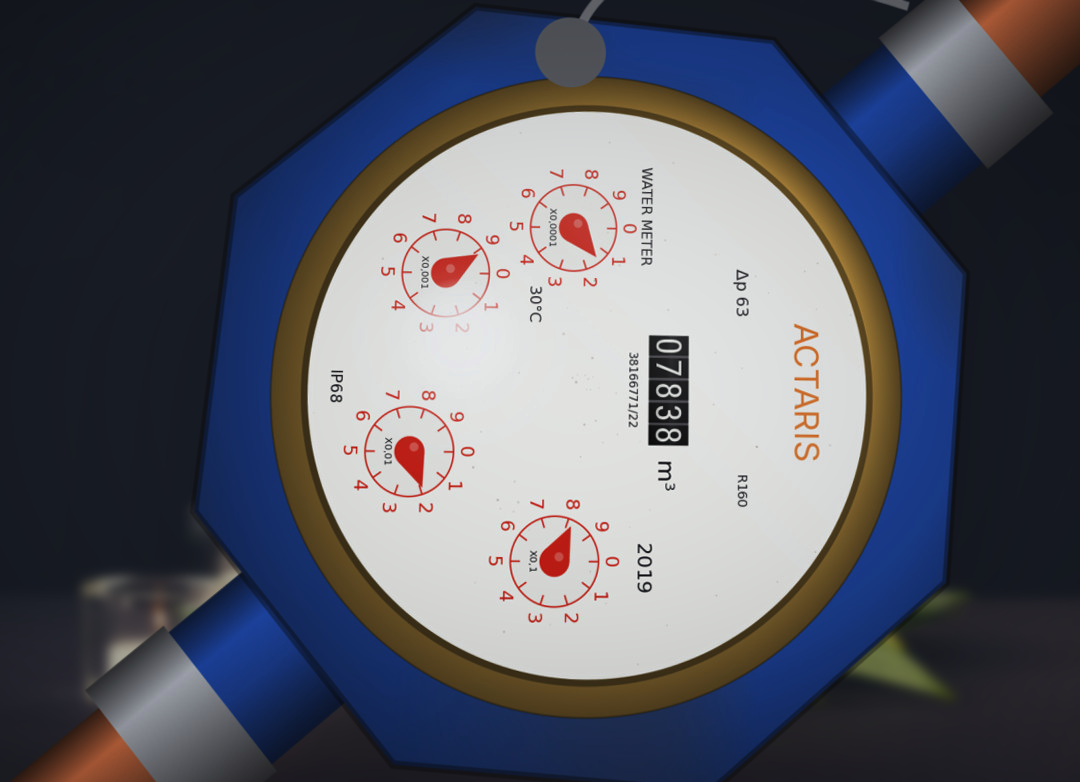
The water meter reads 7838.8191 m³
